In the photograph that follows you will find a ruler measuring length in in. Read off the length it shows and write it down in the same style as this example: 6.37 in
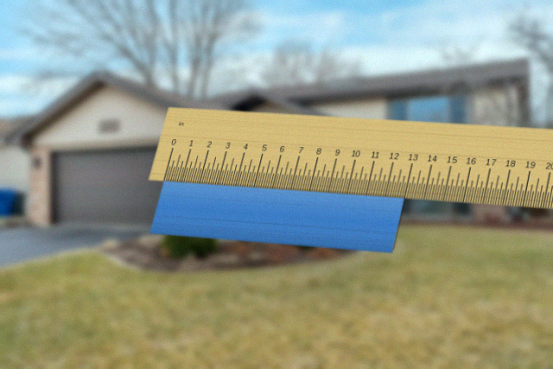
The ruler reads 13 in
